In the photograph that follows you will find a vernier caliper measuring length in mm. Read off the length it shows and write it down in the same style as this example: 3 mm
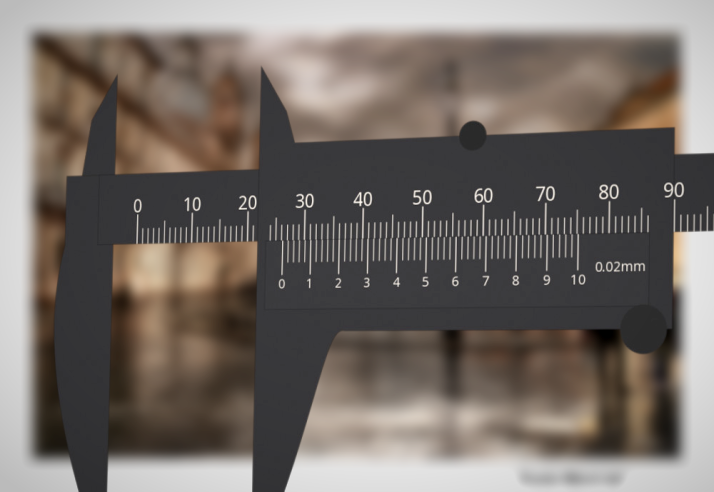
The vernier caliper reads 26.2 mm
